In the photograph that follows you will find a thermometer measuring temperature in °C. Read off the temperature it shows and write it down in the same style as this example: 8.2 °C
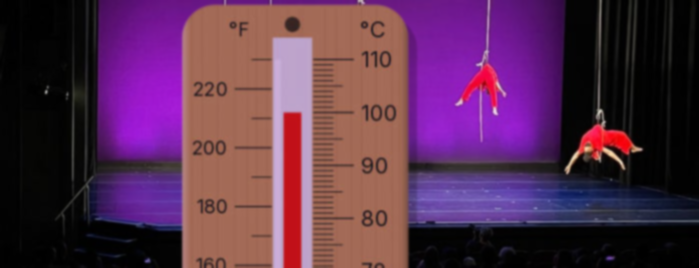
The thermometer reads 100 °C
